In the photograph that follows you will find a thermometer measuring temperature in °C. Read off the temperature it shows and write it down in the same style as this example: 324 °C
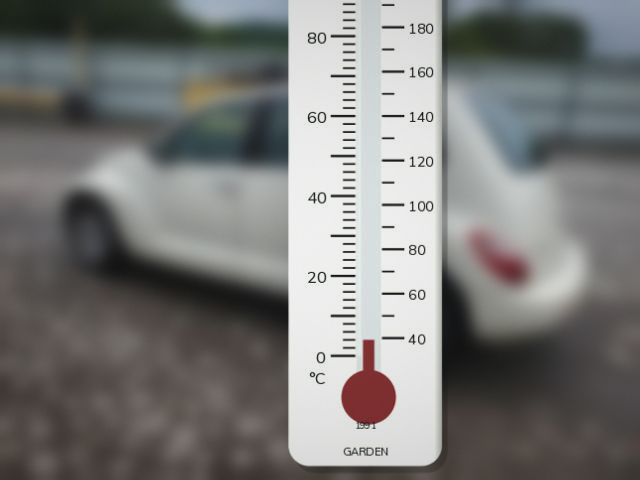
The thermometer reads 4 °C
